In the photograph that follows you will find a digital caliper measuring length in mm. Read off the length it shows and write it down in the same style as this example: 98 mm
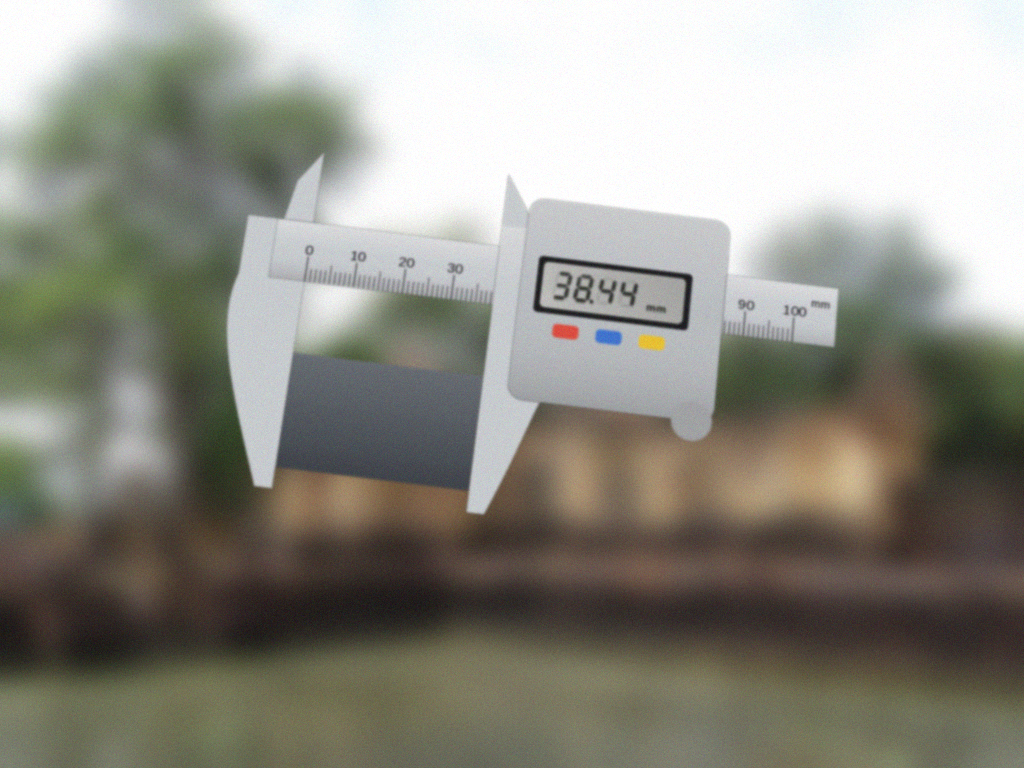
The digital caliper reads 38.44 mm
